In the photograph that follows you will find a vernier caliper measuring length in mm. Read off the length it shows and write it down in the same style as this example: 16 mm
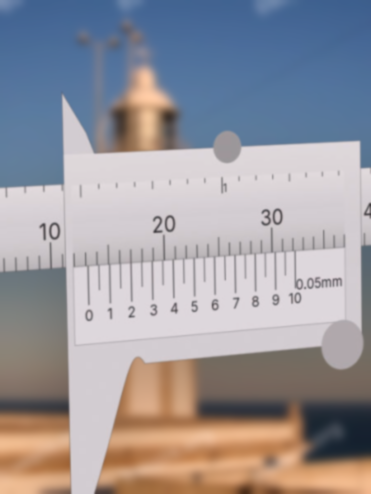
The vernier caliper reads 13.2 mm
